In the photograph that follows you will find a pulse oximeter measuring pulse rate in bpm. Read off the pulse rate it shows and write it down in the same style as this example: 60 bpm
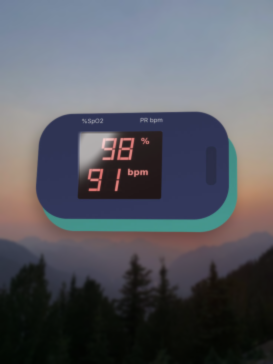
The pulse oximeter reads 91 bpm
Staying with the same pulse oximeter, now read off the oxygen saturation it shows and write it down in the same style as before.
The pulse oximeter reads 98 %
